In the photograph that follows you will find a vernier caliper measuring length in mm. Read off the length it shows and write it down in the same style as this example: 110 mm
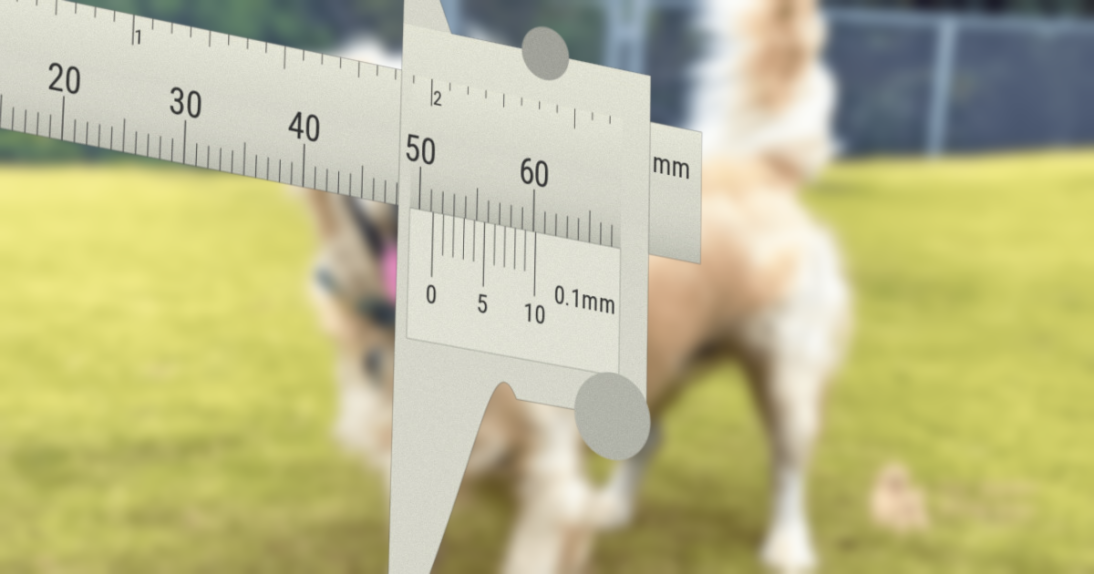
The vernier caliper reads 51.2 mm
